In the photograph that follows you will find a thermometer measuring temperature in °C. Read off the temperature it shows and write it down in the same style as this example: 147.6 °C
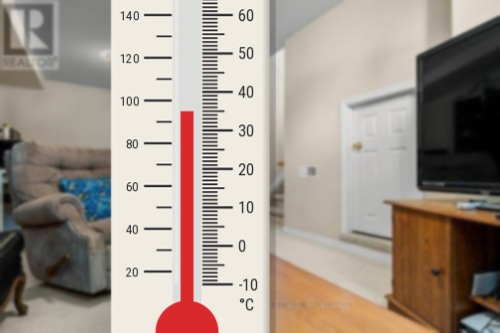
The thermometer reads 35 °C
